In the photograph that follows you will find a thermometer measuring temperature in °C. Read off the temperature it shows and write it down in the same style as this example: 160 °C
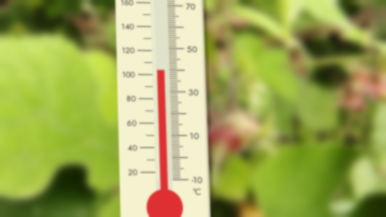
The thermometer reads 40 °C
